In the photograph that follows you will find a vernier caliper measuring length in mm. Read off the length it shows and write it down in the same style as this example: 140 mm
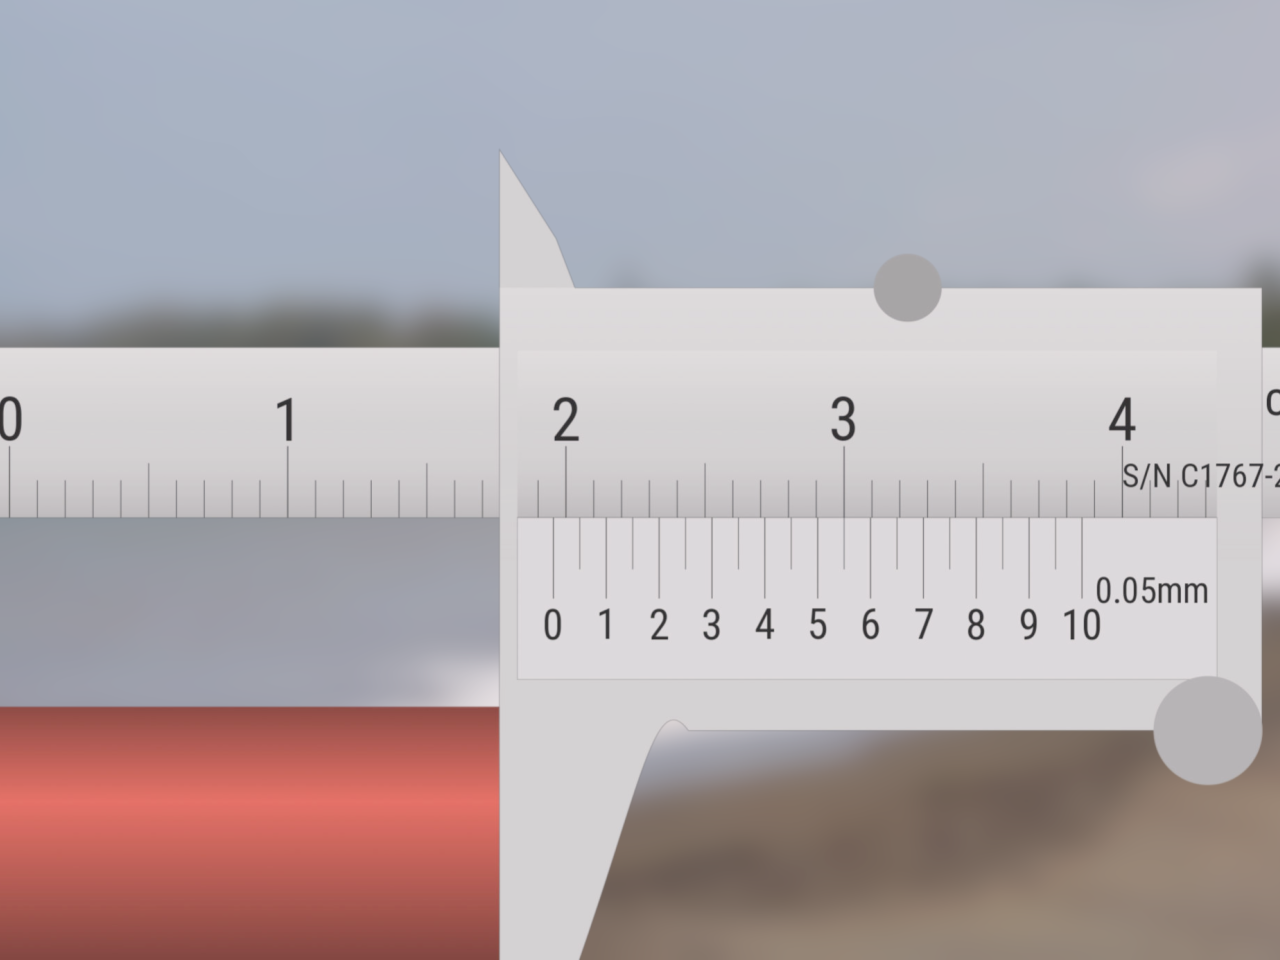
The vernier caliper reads 19.55 mm
